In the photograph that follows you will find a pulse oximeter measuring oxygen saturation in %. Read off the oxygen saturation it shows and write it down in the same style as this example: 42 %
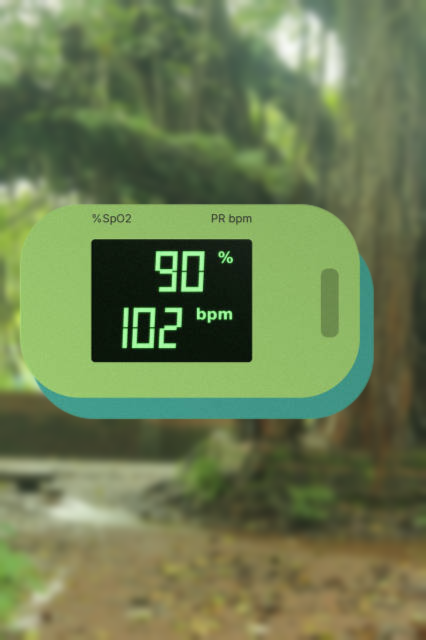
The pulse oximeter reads 90 %
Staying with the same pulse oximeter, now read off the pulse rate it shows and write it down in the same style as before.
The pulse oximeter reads 102 bpm
